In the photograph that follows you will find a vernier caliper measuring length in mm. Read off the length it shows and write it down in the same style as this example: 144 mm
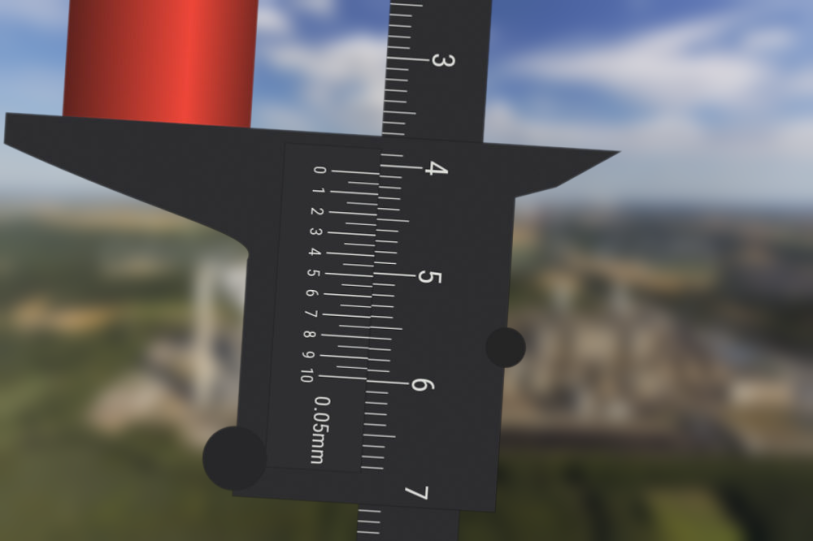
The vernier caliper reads 40.8 mm
